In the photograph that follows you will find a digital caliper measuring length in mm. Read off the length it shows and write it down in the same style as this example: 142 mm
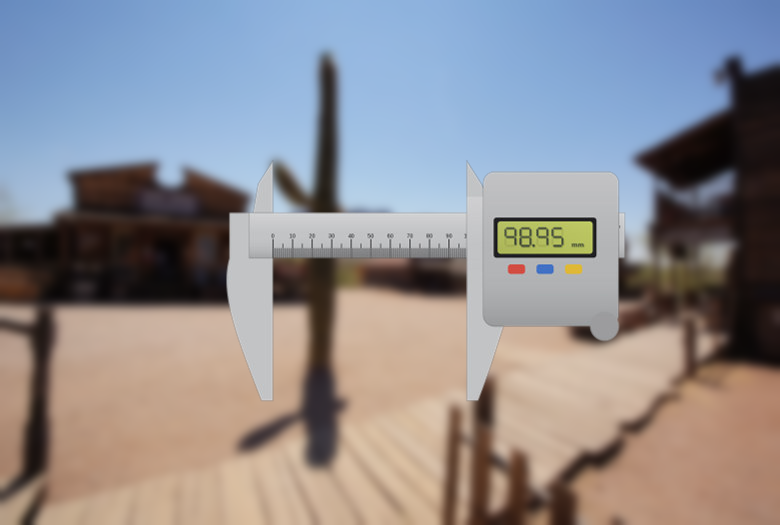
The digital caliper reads 98.95 mm
